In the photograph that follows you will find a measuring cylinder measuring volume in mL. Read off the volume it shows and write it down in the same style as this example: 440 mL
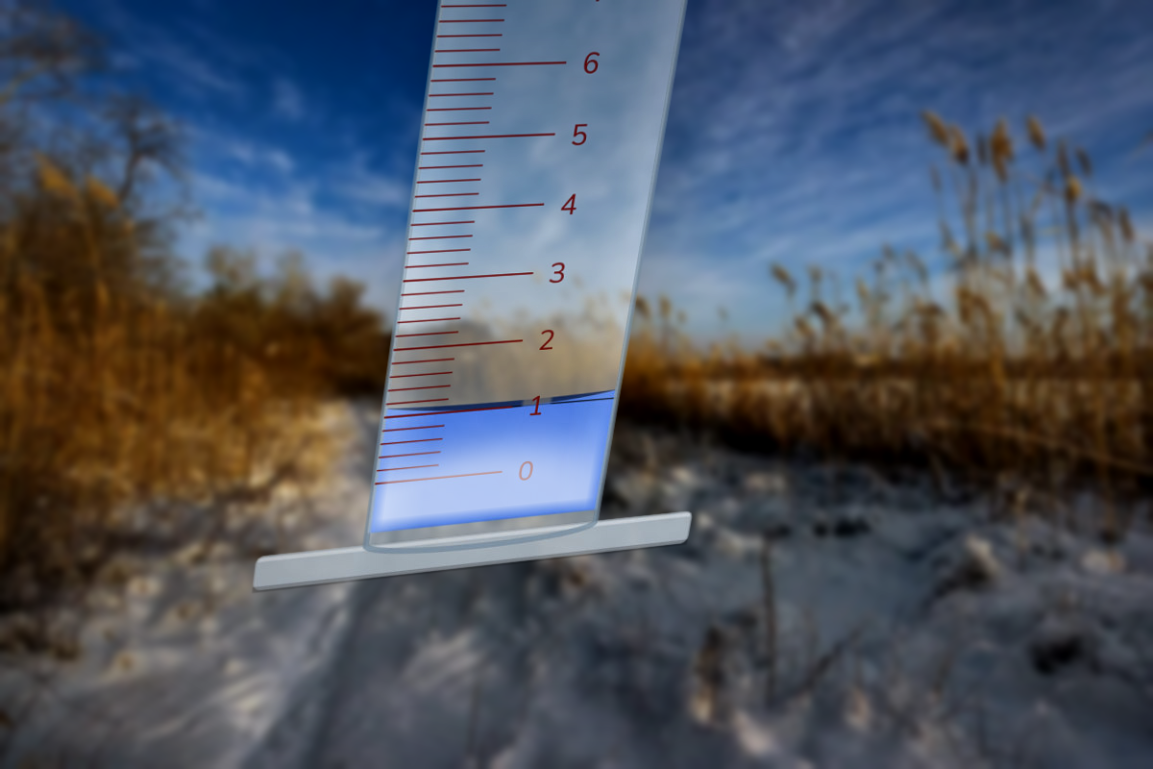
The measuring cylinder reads 1 mL
